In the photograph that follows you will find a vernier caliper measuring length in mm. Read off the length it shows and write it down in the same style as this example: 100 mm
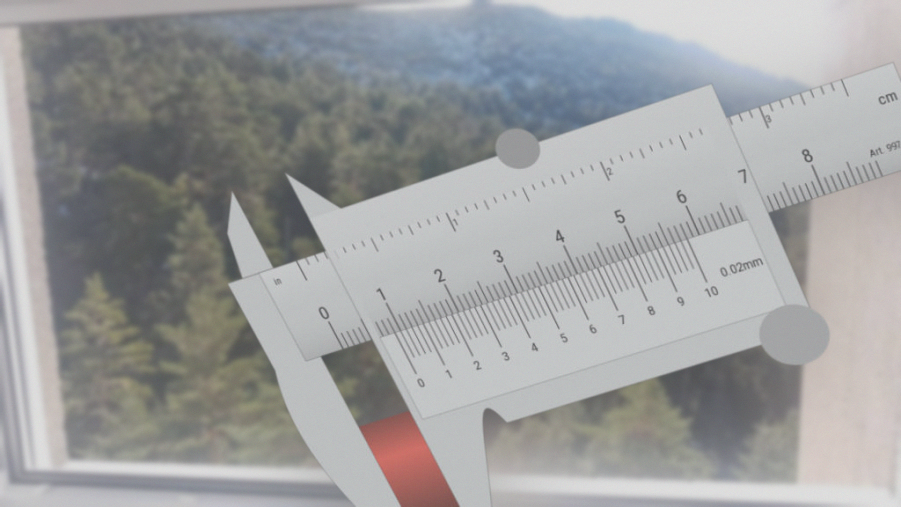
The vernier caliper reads 9.0 mm
